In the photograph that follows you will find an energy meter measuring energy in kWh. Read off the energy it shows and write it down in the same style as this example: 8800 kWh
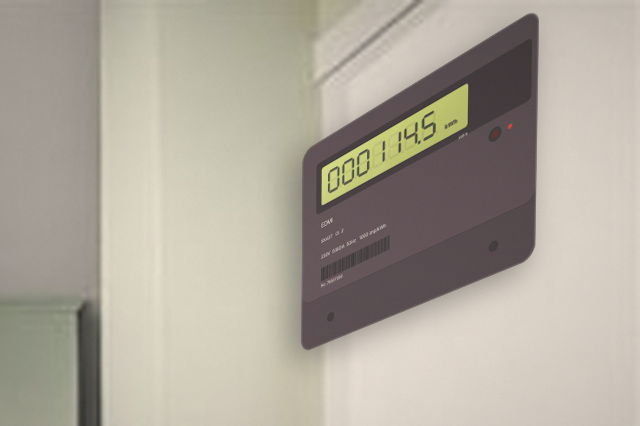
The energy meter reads 114.5 kWh
